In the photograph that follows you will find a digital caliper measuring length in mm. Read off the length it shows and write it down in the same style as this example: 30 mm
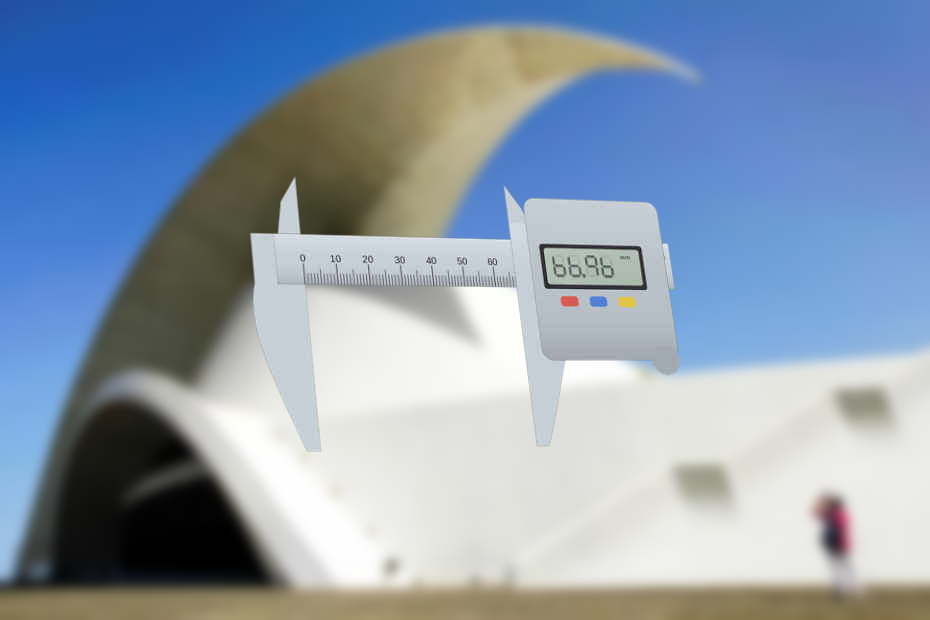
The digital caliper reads 66.96 mm
